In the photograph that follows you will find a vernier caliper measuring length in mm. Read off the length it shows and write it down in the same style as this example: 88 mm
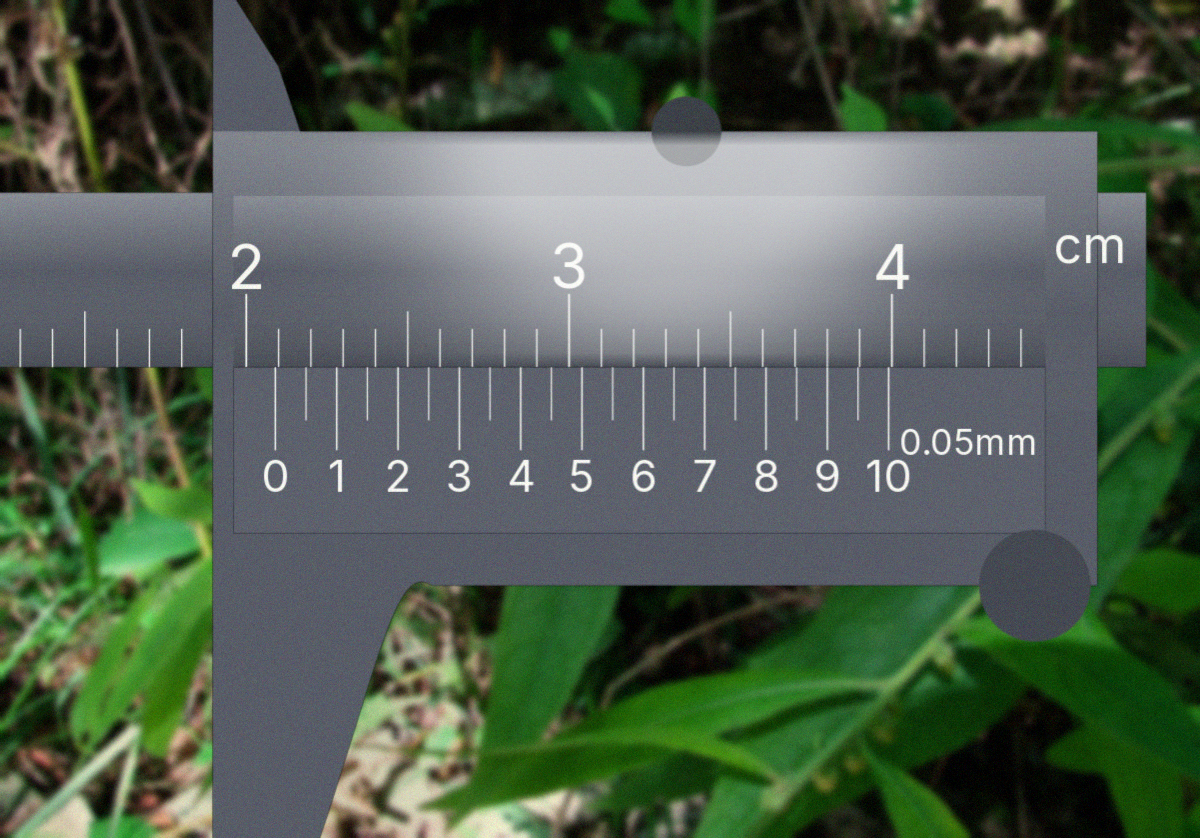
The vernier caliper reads 20.90 mm
